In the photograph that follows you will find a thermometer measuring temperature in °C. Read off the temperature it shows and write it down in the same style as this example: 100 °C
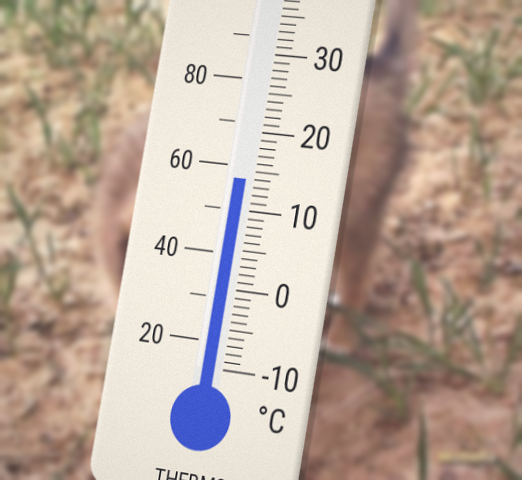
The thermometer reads 14 °C
